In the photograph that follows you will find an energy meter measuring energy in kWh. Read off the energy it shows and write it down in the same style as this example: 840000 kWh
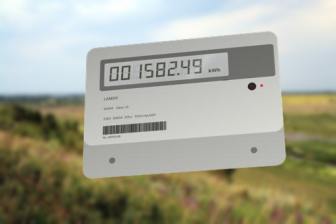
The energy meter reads 1582.49 kWh
